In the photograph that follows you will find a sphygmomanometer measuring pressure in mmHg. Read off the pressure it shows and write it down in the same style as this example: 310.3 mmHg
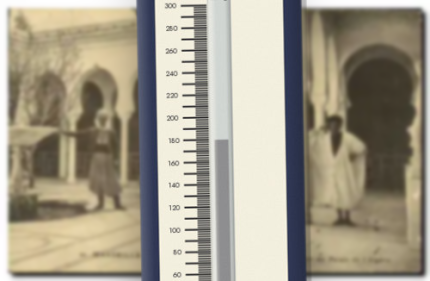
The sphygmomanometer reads 180 mmHg
